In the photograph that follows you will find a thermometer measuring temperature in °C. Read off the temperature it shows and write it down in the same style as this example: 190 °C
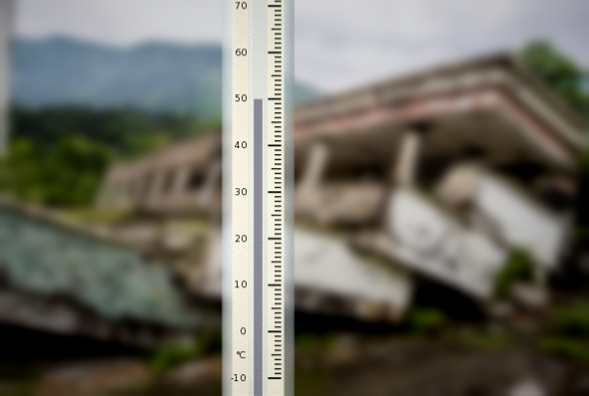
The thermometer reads 50 °C
